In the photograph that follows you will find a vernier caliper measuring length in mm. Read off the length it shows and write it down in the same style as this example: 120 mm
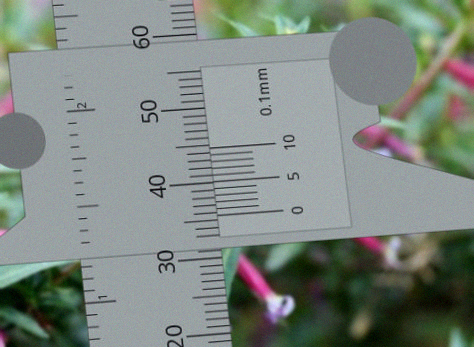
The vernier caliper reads 35.6 mm
